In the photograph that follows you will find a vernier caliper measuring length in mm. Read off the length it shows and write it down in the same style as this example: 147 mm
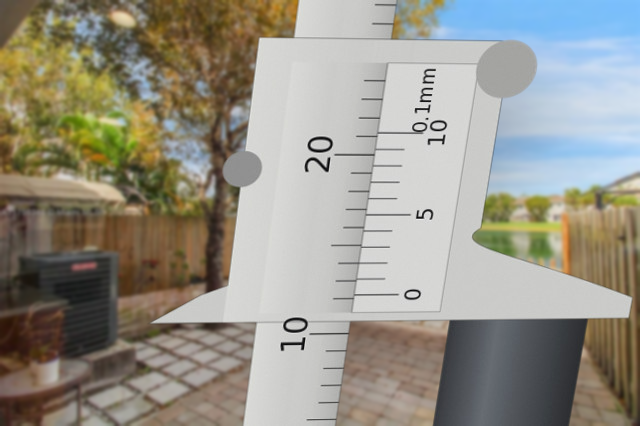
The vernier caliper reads 12.2 mm
